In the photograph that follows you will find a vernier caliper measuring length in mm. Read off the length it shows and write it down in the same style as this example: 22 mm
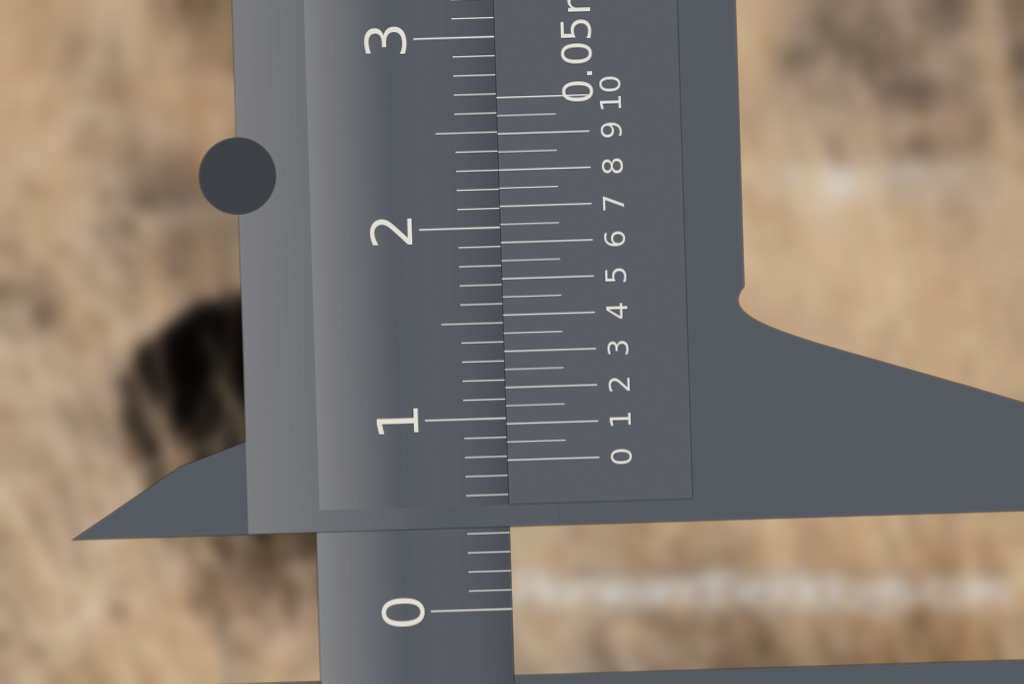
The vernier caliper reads 7.8 mm
